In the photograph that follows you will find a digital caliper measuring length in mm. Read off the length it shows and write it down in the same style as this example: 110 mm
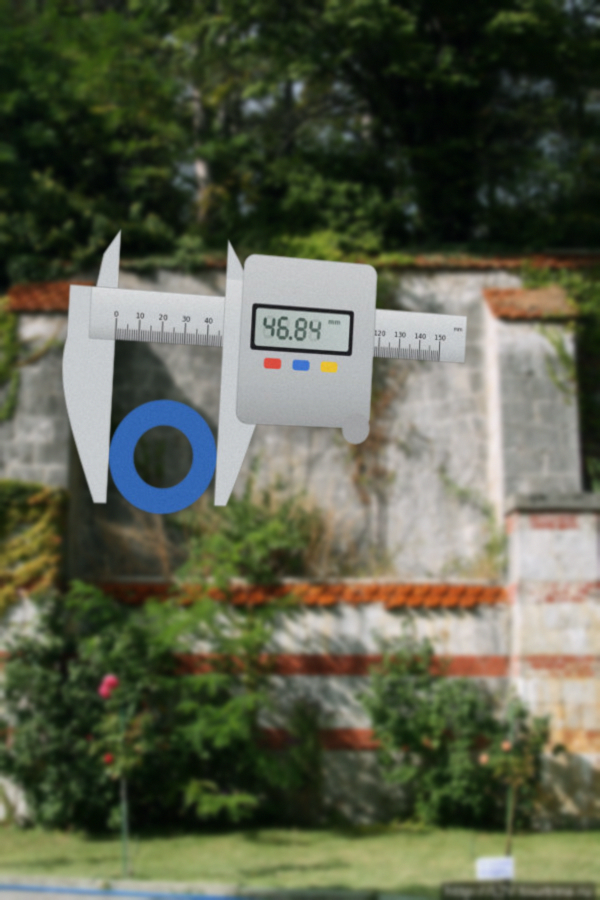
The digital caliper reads 46.84 mm
